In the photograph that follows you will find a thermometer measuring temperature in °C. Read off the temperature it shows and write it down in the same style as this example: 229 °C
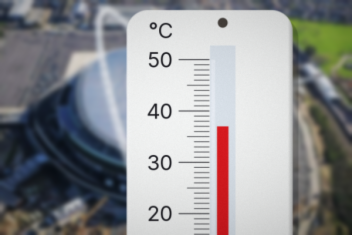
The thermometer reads 37 °C
